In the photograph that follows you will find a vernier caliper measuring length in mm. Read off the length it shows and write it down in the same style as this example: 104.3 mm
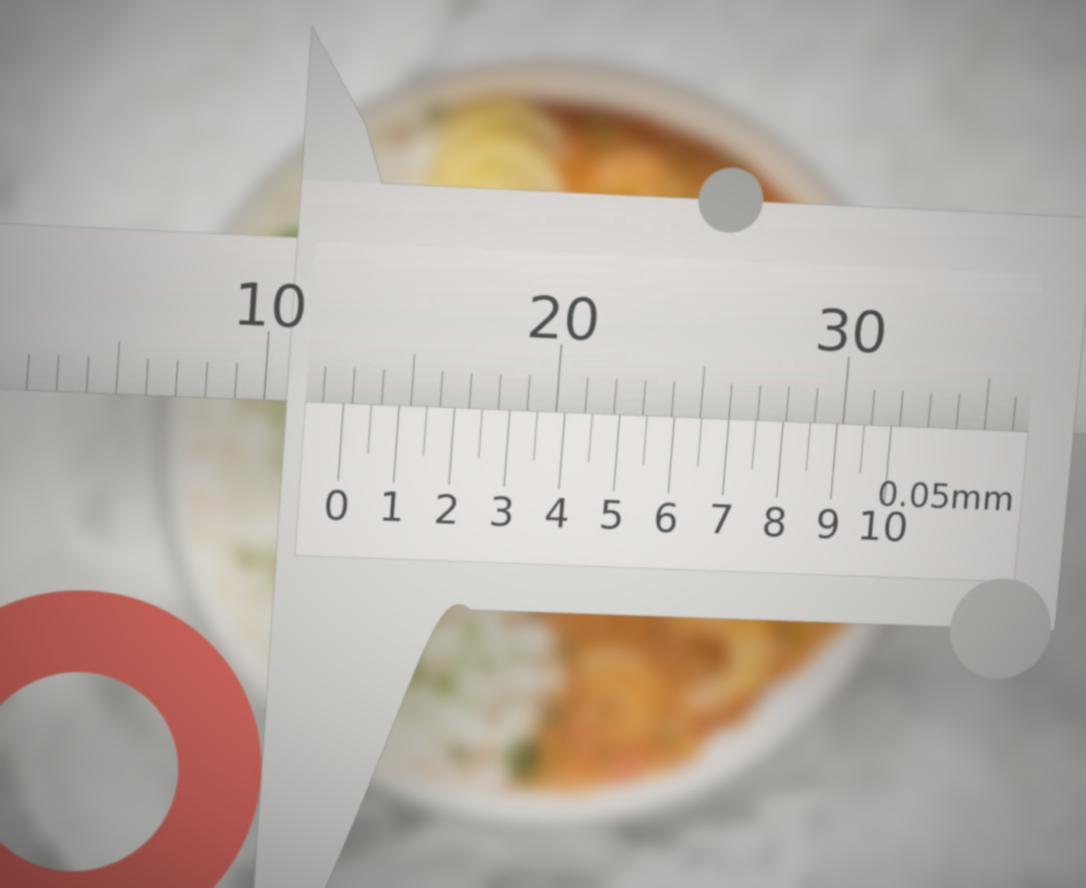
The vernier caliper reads 12.70 mm
